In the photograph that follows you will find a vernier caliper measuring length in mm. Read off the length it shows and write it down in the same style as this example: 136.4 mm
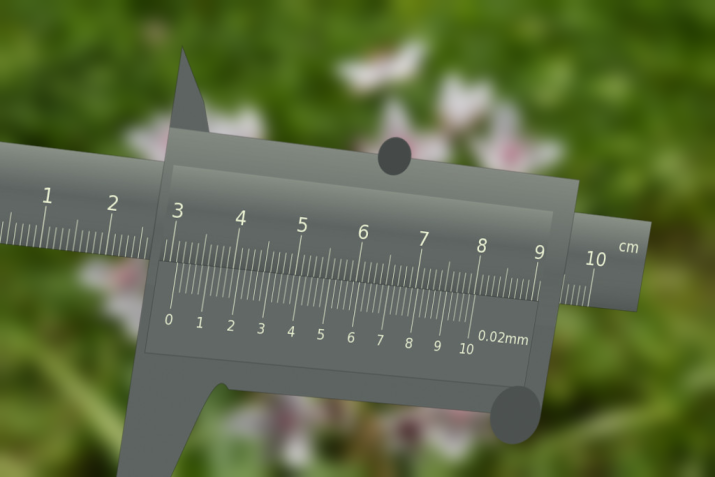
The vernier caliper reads 31.2 mm
